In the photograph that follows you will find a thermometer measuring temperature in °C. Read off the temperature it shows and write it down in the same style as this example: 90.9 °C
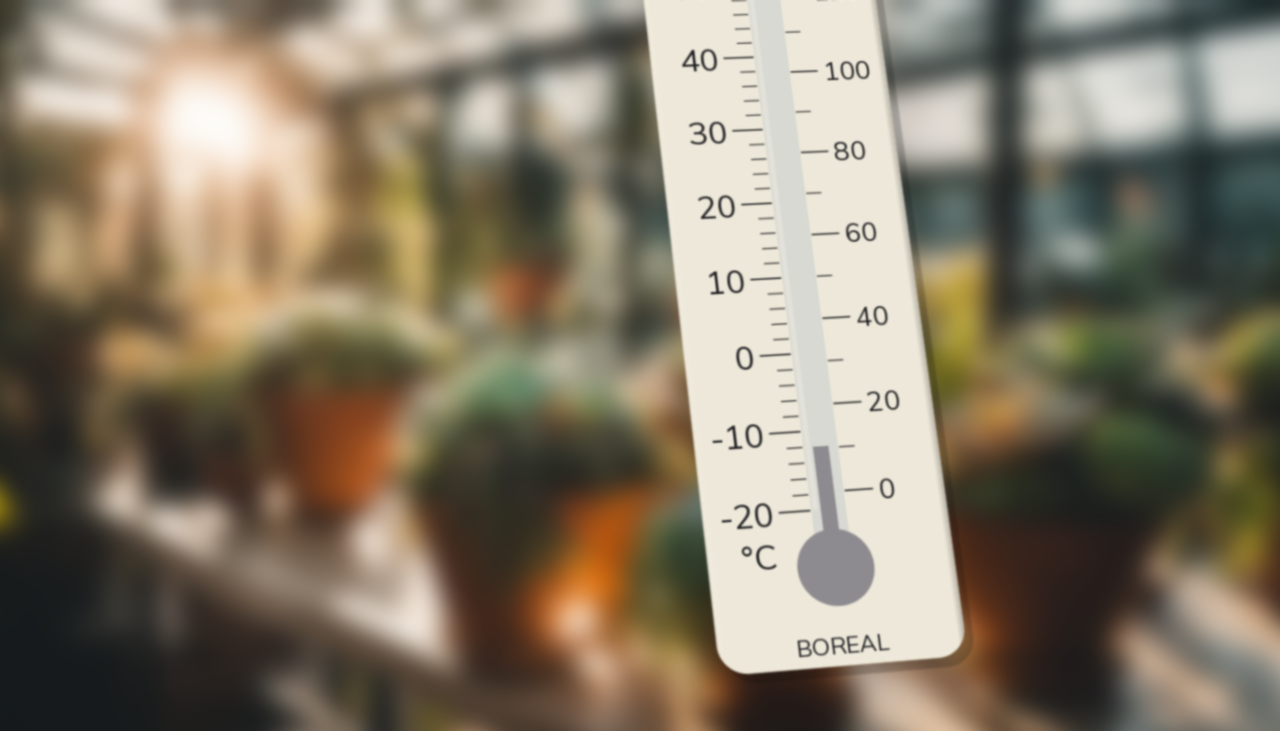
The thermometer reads -12 °C
